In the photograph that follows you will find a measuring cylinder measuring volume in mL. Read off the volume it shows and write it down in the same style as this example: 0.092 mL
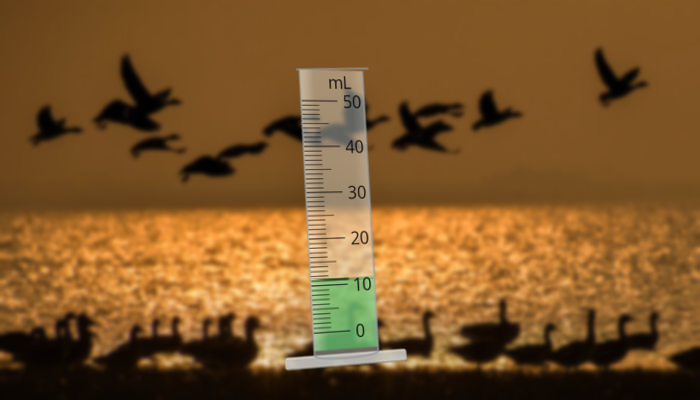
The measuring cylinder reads 11 mL
